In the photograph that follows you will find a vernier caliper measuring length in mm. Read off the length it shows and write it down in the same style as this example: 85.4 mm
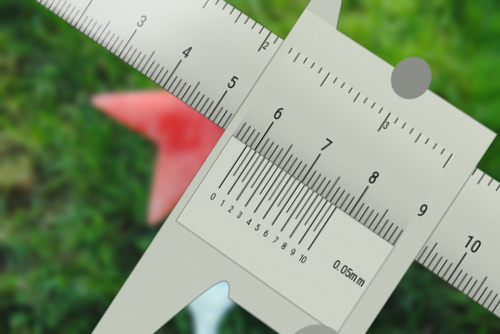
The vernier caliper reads 58.4 mm
